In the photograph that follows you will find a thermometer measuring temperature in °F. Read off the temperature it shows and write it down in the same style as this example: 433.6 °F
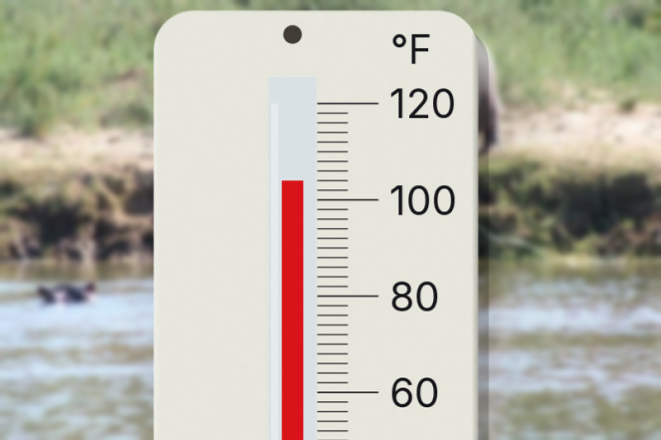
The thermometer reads 104 °F
